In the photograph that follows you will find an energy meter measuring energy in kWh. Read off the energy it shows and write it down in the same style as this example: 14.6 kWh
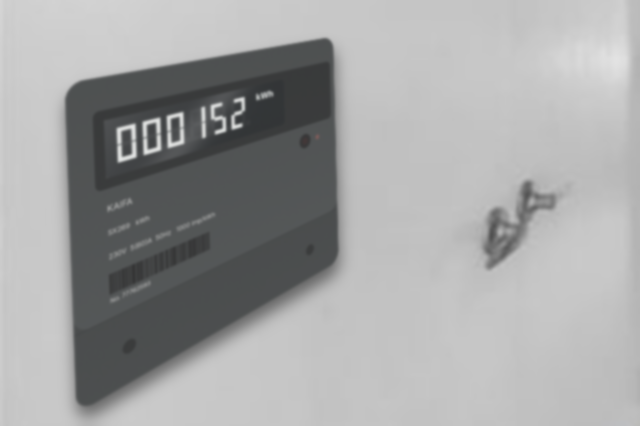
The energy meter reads 152 kWh
